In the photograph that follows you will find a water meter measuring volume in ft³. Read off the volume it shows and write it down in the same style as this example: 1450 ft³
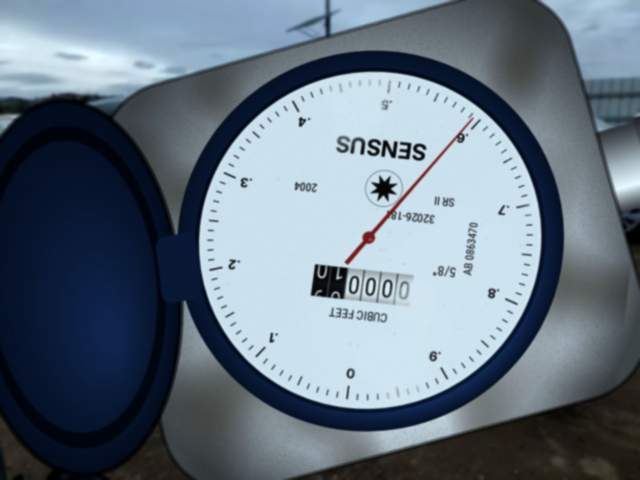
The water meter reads 9.59 ft³
